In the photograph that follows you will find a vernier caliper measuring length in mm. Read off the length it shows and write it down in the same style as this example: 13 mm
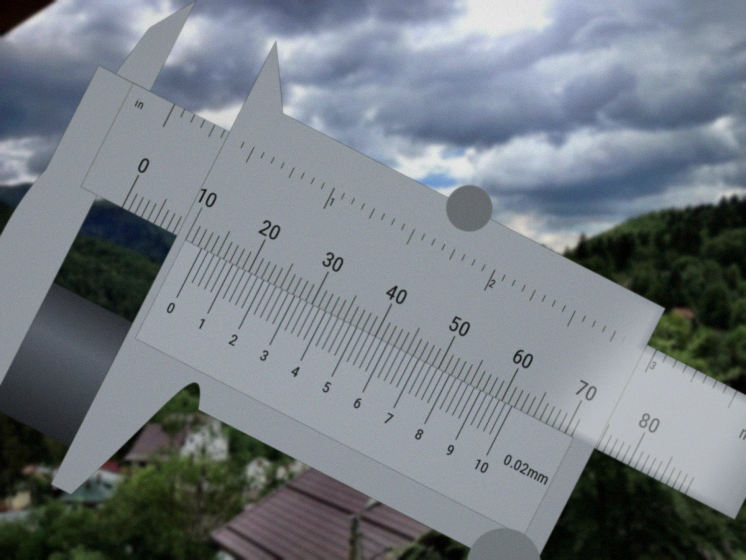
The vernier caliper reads 12.6 mm
